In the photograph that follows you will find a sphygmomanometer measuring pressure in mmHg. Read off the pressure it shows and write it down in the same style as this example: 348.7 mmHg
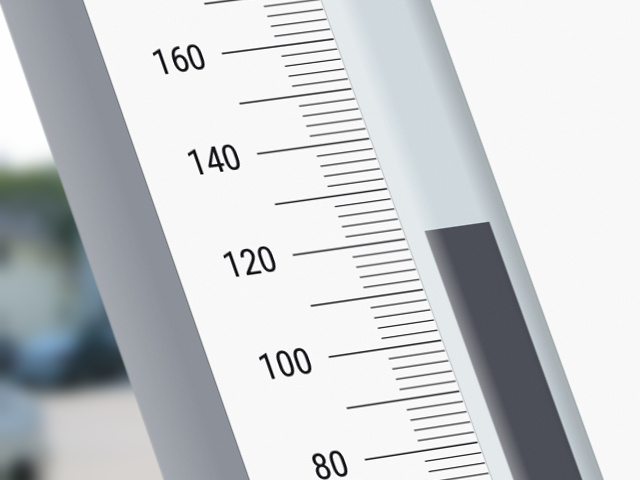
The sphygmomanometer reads 121 mmHg
